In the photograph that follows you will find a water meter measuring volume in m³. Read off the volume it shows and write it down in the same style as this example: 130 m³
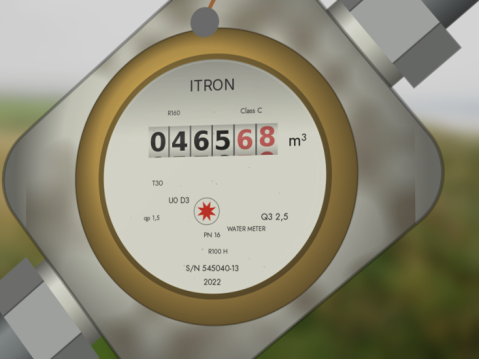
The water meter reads 465.68 m³
